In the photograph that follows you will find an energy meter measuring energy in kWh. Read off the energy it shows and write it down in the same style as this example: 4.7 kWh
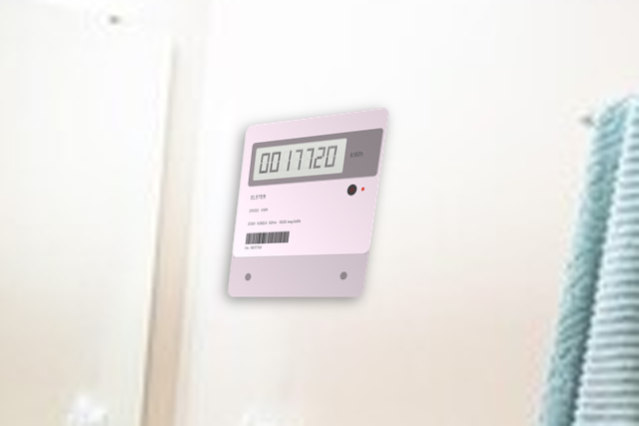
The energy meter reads 17720 kWh
